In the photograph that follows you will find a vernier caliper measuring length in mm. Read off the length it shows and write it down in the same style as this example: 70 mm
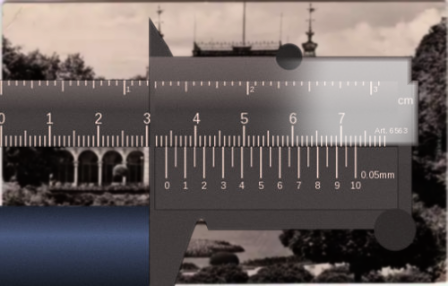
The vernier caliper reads 34.0 mm
